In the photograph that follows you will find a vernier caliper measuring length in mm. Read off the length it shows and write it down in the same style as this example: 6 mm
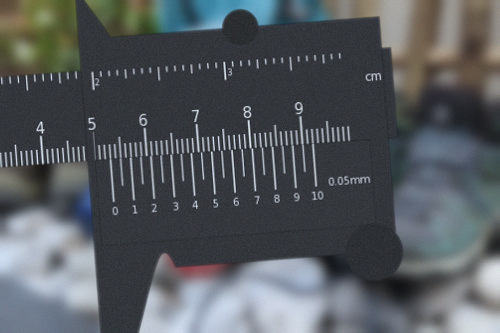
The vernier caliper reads 53.0 mm
